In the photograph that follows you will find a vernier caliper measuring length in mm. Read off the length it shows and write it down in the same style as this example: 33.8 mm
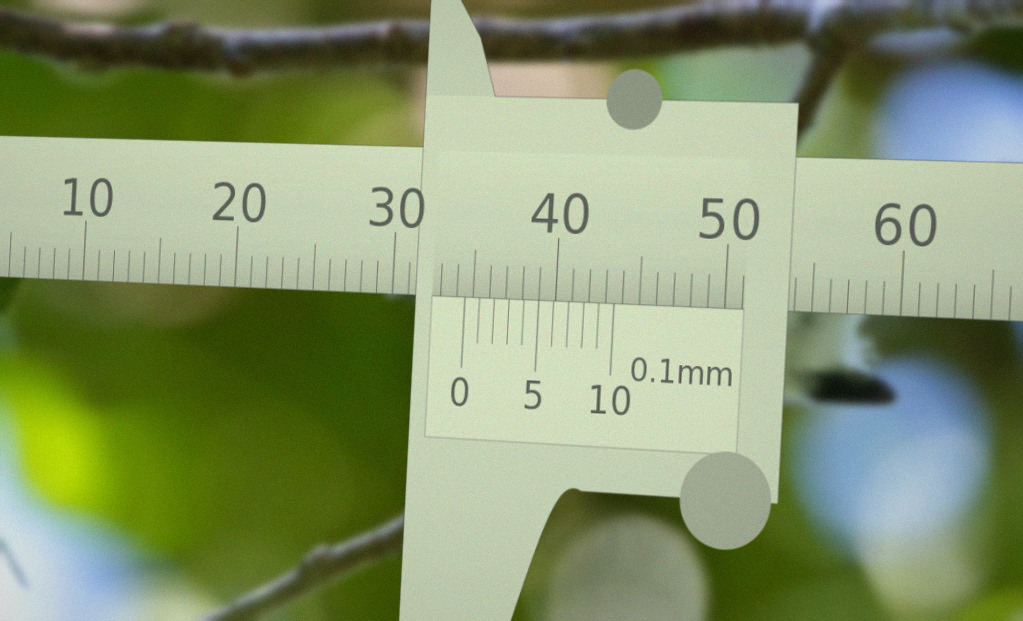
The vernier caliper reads 34.5 mm
